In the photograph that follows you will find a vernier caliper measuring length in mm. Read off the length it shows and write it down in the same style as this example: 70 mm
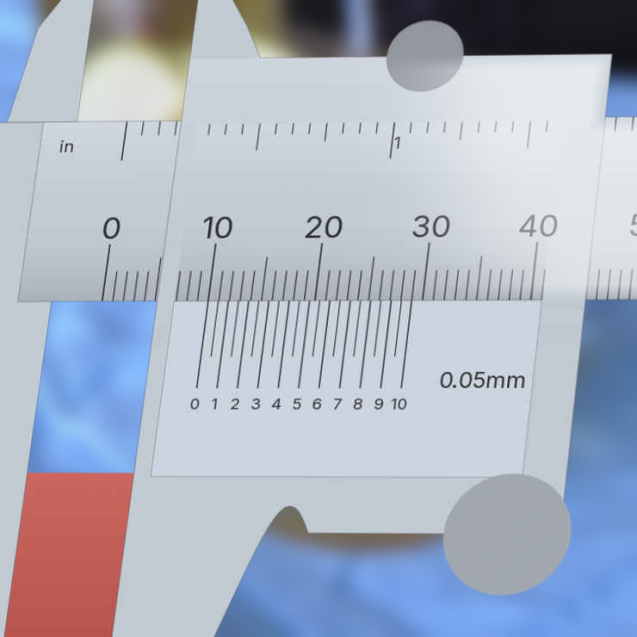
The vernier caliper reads 10.0 mm
